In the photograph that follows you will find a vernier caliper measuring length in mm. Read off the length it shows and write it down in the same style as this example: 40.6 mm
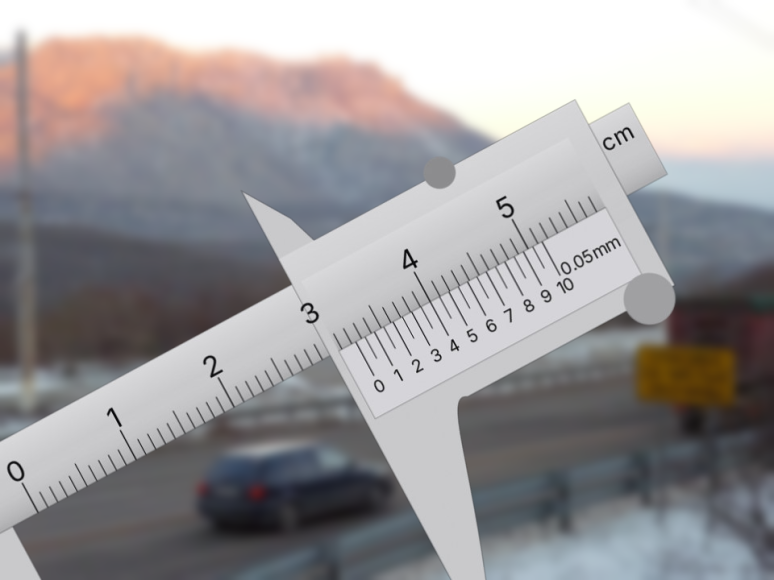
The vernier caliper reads 32.4 mm
